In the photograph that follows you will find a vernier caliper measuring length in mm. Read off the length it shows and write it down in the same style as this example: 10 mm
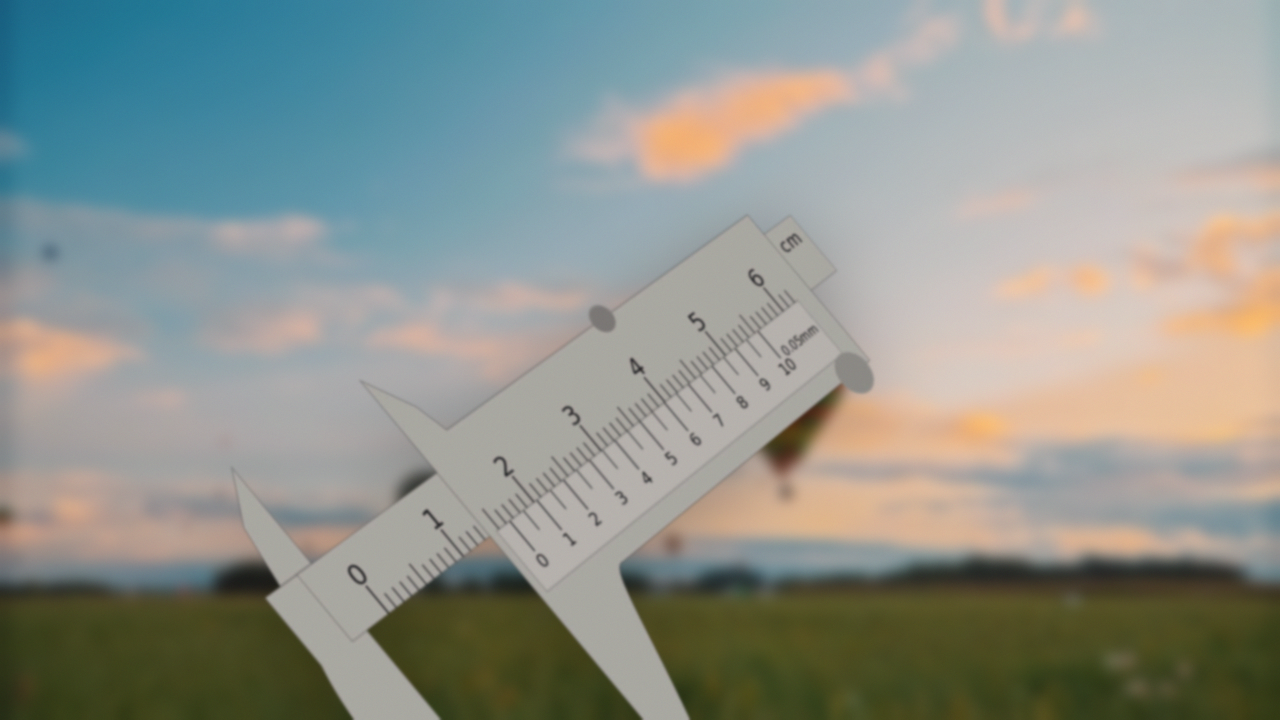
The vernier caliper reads 16.5 mm
